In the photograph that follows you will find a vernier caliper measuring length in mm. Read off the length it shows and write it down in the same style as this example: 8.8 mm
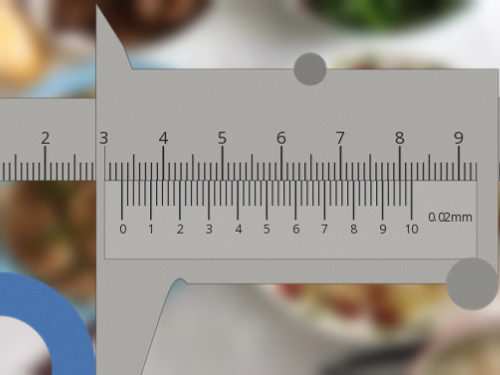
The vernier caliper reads 33.0 mm
